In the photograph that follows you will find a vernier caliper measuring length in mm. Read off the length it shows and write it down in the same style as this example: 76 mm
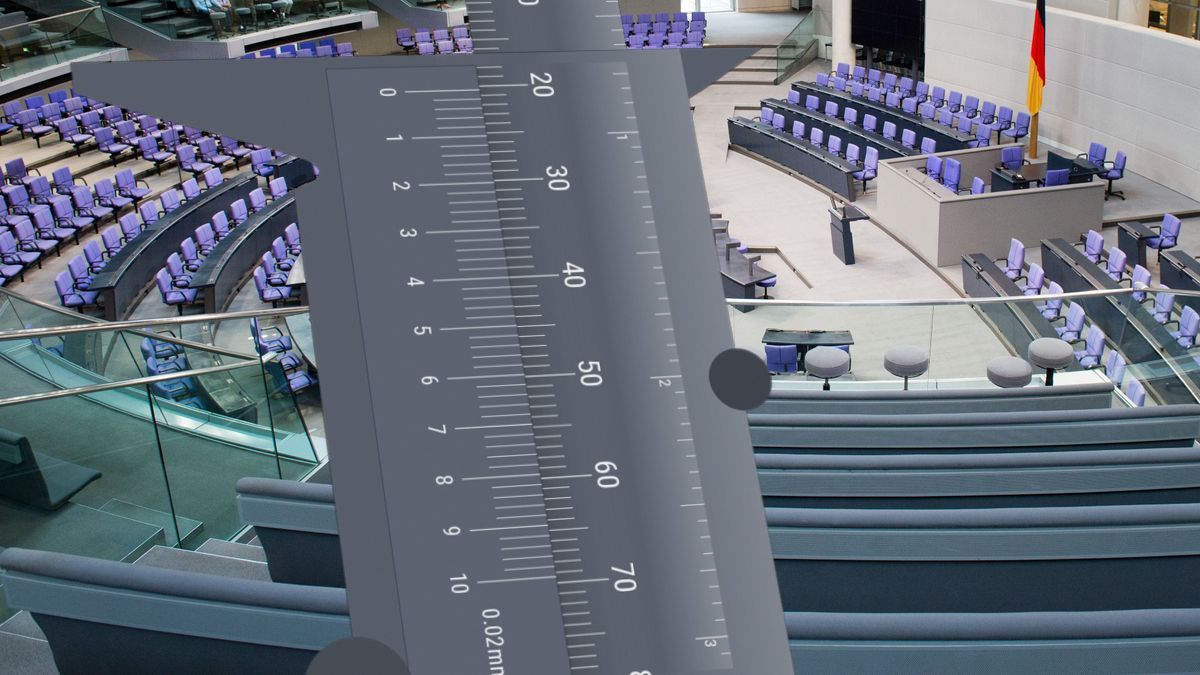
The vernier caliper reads 20.4 mm
